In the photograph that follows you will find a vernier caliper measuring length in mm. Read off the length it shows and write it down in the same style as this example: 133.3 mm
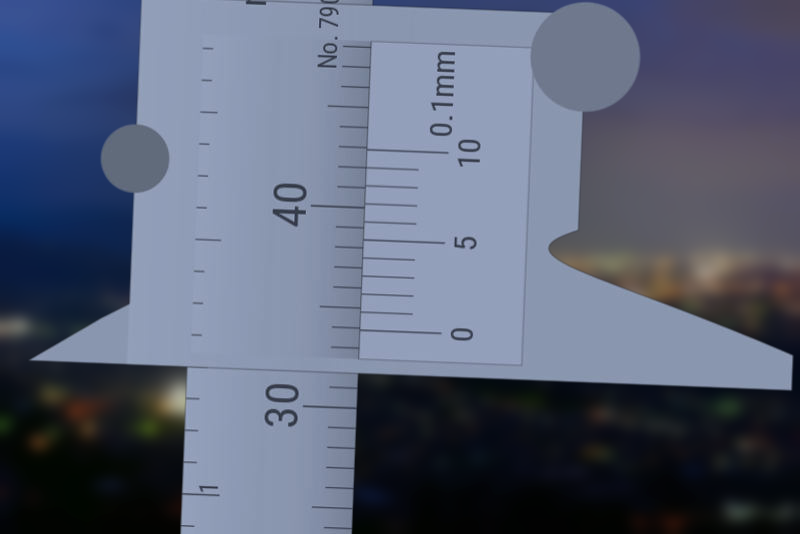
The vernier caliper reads 33.9 mm
